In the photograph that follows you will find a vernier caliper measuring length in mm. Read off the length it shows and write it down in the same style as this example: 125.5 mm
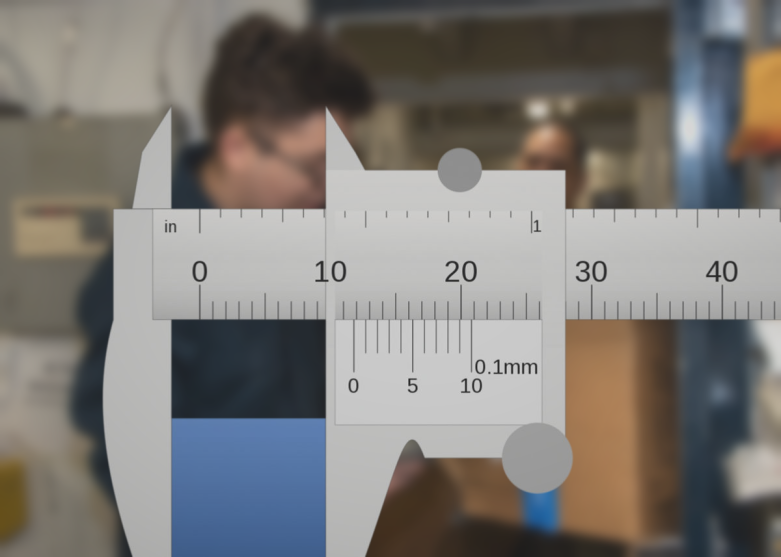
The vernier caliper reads 11.8 mm
